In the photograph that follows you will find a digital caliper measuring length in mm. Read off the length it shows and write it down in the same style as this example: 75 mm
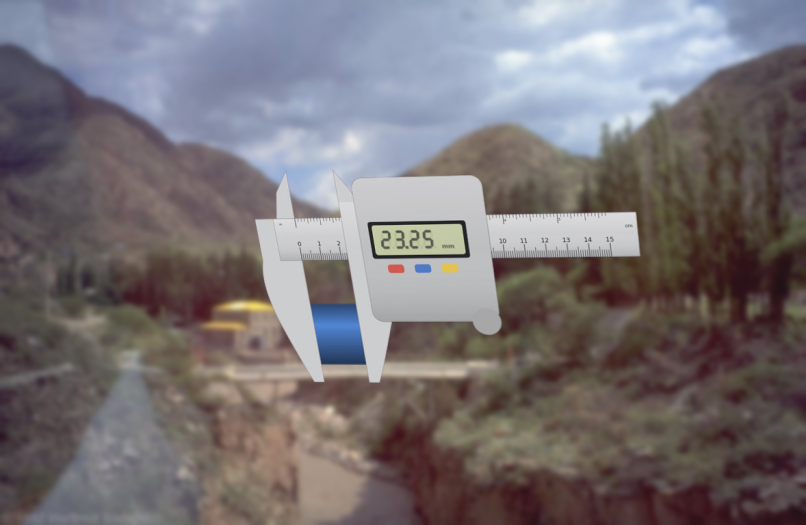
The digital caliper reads 23.25 mm
